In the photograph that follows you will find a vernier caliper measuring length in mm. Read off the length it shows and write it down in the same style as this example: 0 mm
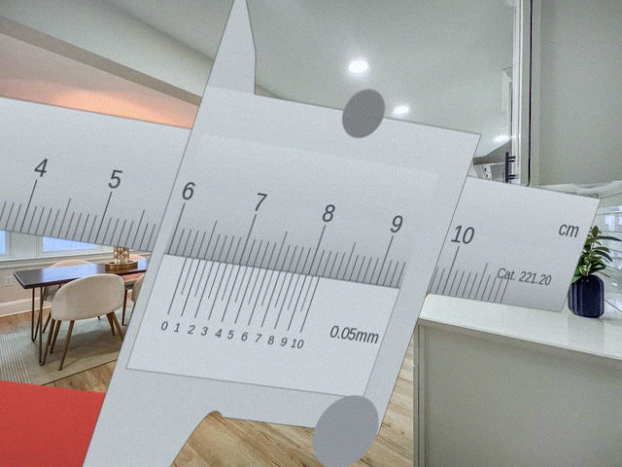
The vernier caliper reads 62.6 mm
